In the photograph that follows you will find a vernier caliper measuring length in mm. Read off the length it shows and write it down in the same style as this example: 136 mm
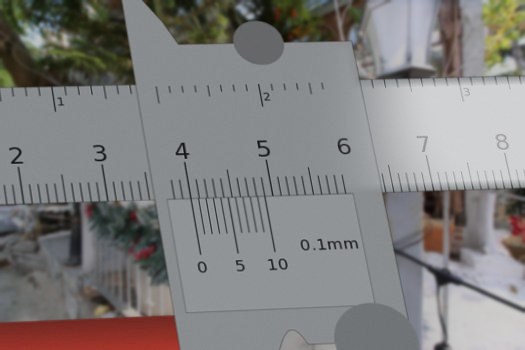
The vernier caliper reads 40.0 mm
